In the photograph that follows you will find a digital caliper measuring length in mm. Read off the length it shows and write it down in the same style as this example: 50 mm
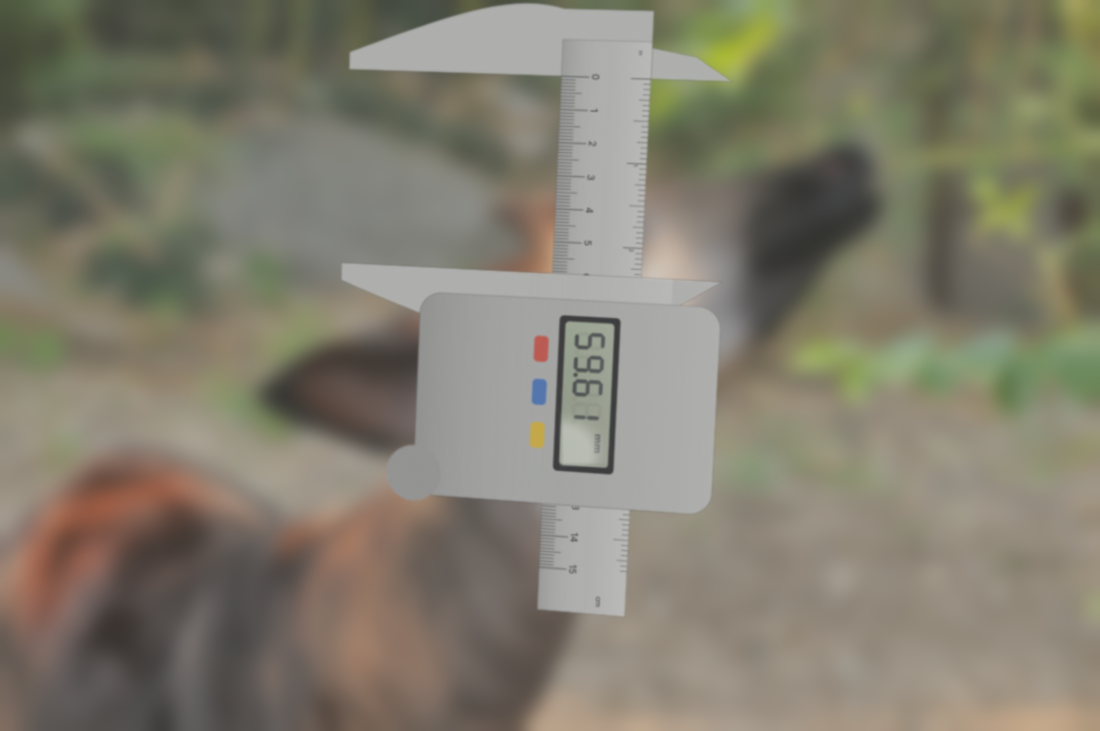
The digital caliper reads 59.61 mm
